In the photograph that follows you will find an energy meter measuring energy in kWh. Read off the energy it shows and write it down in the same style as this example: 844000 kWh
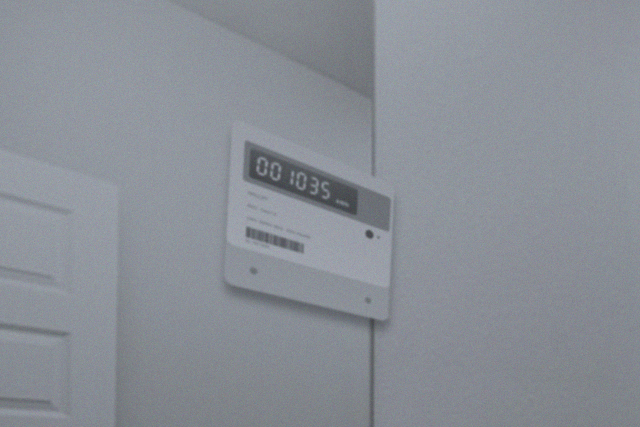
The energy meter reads 1035 kWh
